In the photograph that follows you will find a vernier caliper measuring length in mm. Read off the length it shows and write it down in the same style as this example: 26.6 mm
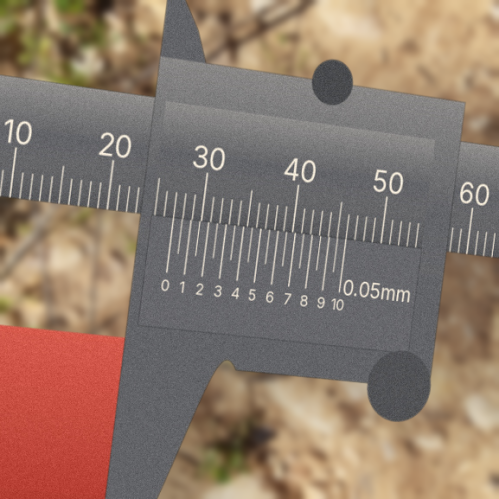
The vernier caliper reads 27.0 mm
